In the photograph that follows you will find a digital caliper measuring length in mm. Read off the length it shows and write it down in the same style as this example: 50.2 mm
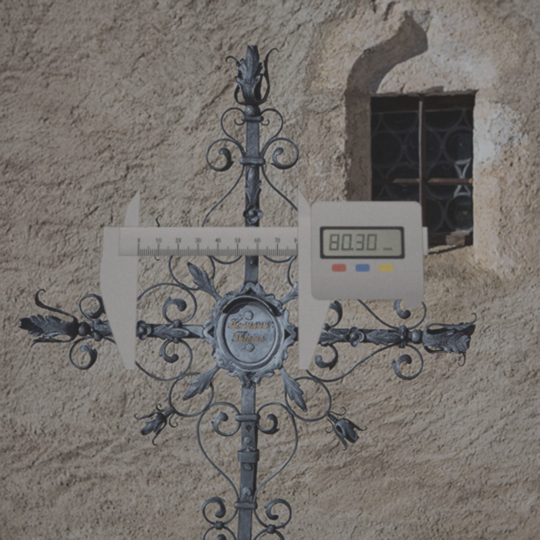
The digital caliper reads 80.30 mm
